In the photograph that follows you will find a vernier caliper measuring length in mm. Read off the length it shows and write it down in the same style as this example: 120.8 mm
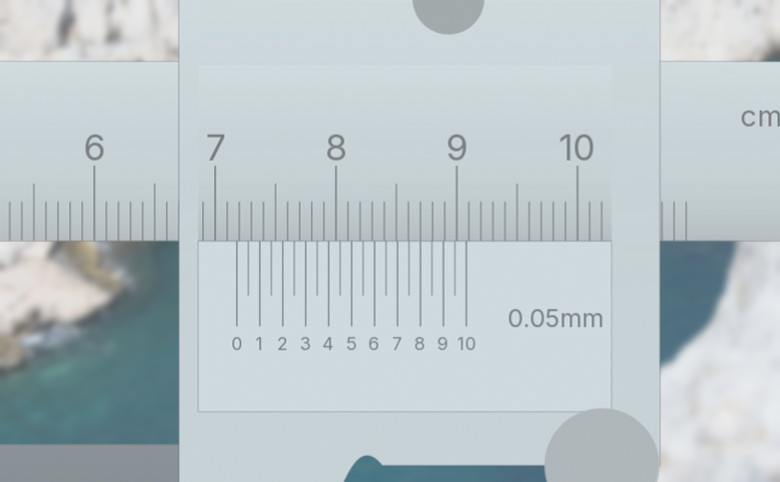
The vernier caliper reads 71.8 mm
